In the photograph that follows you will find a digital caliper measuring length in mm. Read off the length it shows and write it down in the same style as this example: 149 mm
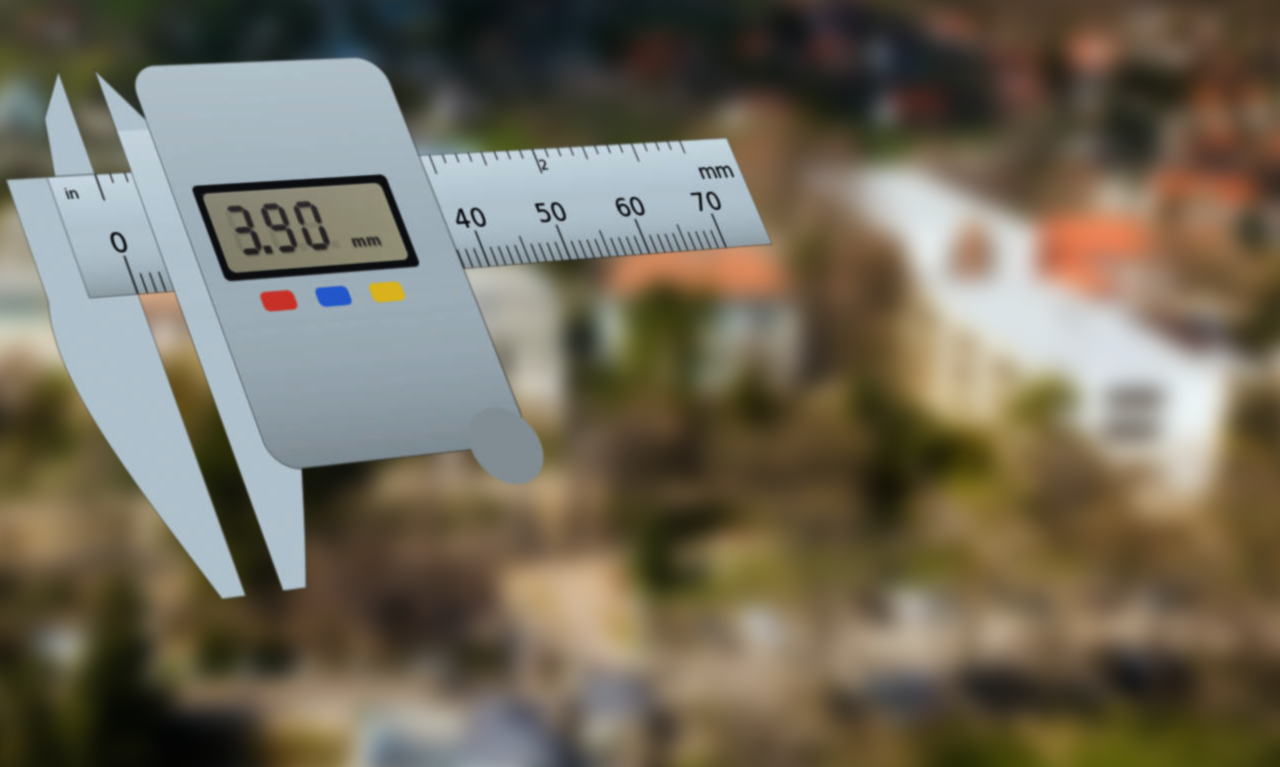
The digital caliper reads 3.90 mm
